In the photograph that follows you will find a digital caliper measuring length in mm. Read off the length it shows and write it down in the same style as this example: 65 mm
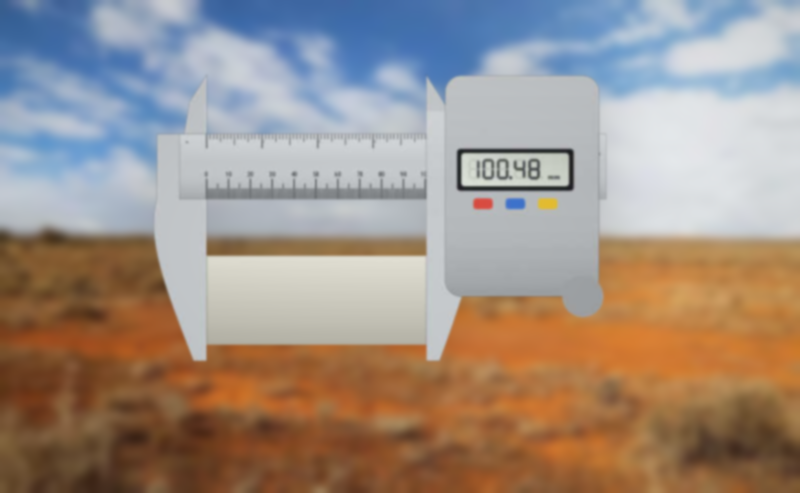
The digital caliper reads 100.48 mm
